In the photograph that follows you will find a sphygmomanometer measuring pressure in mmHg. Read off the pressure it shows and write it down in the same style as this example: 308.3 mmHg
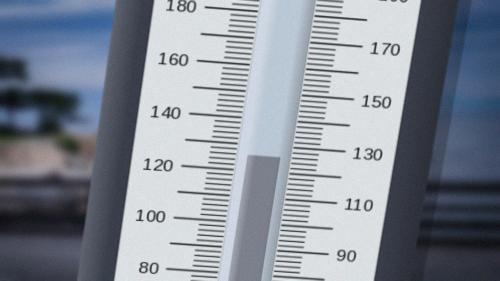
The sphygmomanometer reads 126 mmHg
